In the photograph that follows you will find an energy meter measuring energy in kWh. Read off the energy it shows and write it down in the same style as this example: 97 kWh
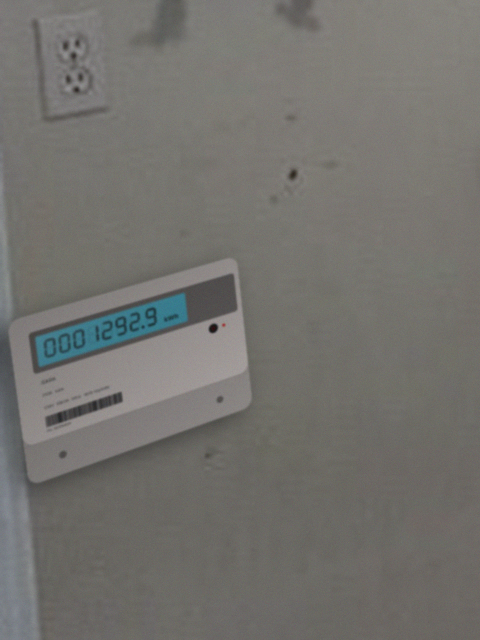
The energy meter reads 1292.9 kWh
